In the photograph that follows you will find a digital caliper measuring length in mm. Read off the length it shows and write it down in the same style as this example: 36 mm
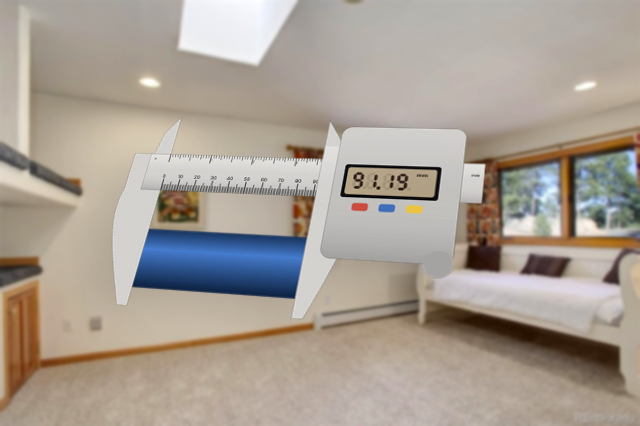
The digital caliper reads 91.19 mm
